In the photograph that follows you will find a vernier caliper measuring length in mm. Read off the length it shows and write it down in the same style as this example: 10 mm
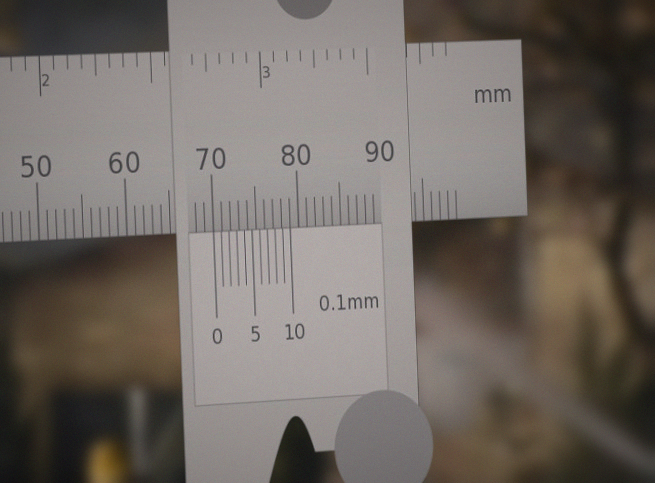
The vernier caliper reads 70.0 mm
